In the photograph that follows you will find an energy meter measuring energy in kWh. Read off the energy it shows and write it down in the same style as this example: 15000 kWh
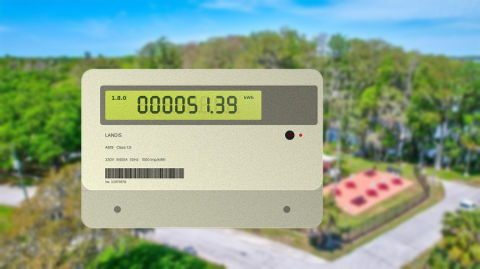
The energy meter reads 51.39 kWh
